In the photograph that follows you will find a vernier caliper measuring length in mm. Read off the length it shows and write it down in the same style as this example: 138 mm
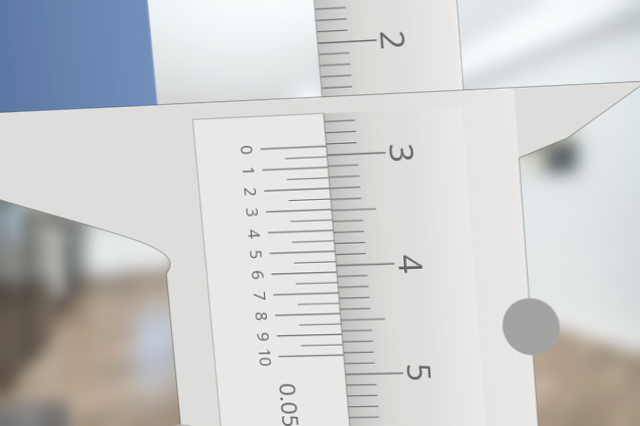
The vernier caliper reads 29.2 mm
